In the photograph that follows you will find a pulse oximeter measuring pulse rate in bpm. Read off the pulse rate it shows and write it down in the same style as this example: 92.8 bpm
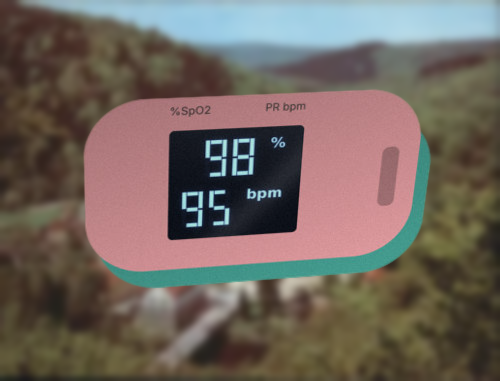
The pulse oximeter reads 95 bpm
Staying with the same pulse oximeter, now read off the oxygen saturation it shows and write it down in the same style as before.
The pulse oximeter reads 98 %
